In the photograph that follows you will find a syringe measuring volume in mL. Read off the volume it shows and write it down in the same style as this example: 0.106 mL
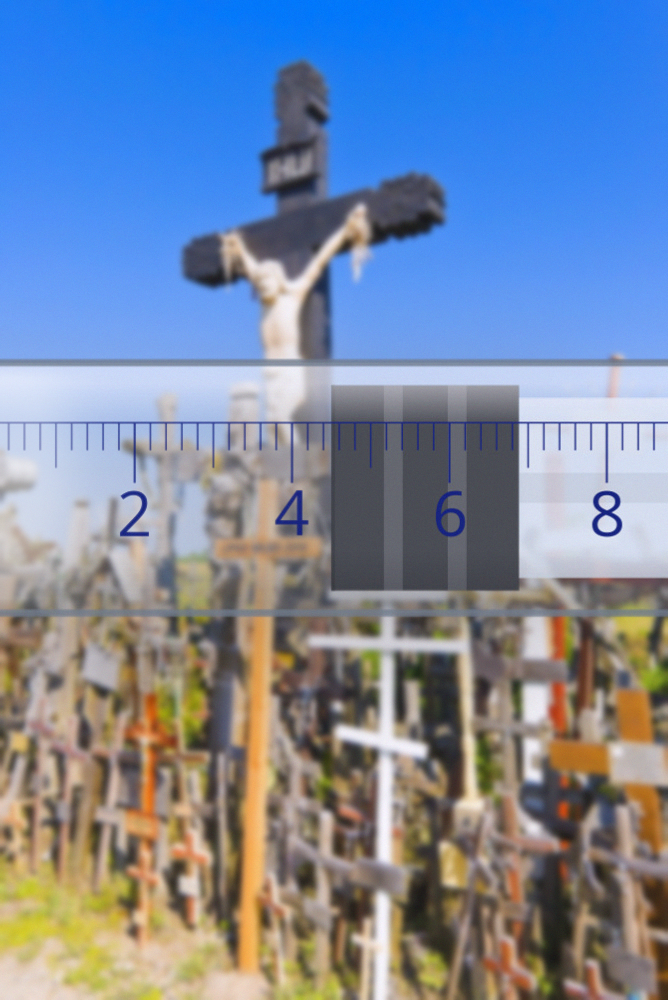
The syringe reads 4.5 mL
